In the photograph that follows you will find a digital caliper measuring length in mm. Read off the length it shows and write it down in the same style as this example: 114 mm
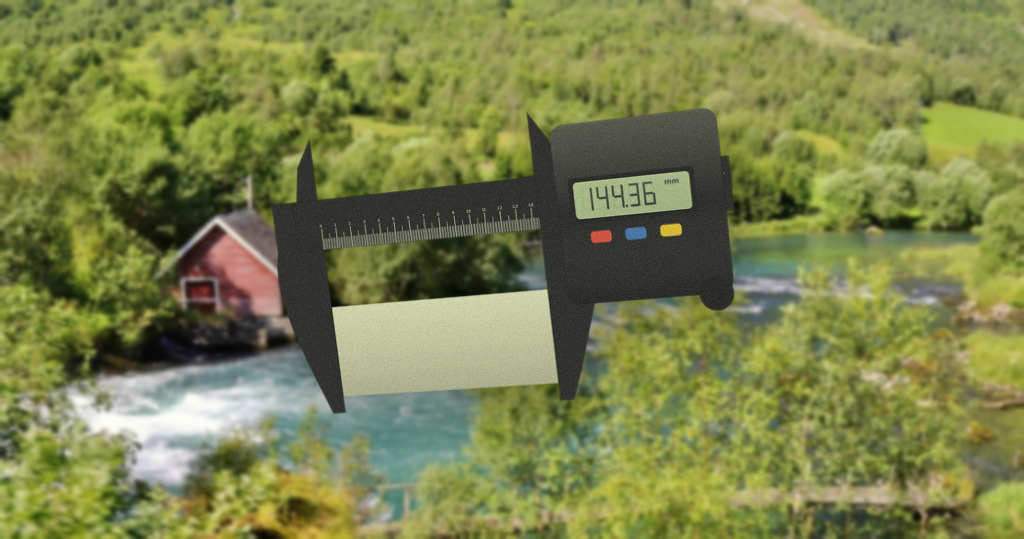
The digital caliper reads 144.36 mm
